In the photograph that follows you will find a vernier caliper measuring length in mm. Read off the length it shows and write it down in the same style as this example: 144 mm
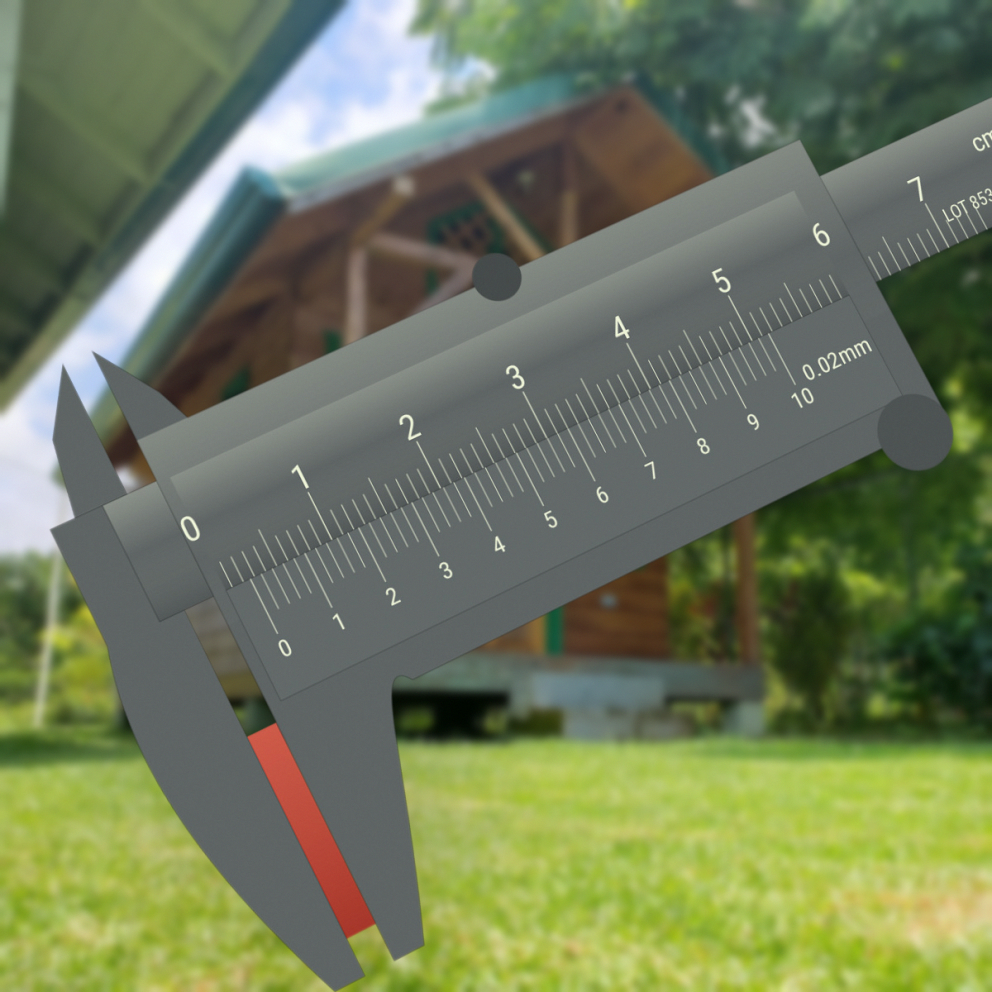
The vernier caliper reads 2.6 mm
